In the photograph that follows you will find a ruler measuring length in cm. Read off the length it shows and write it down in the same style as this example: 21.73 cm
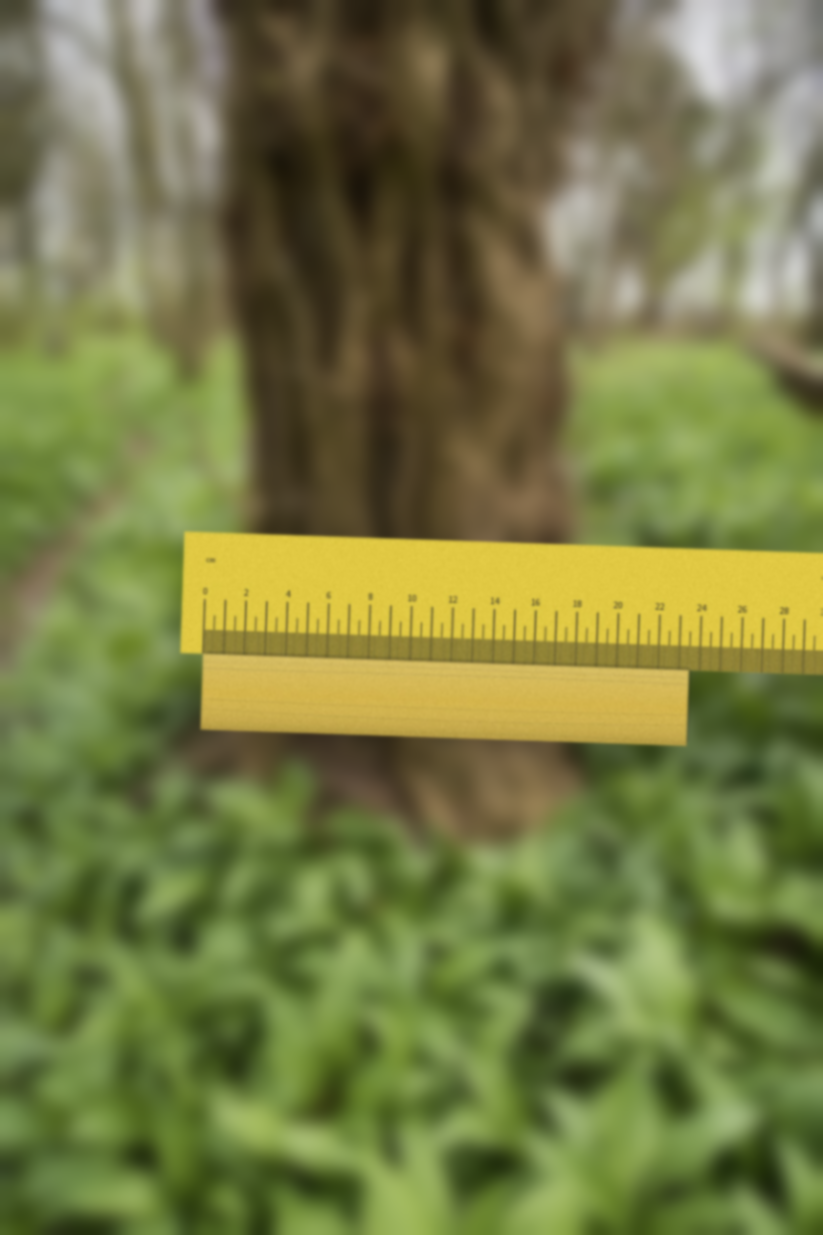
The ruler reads 23.5 cm
